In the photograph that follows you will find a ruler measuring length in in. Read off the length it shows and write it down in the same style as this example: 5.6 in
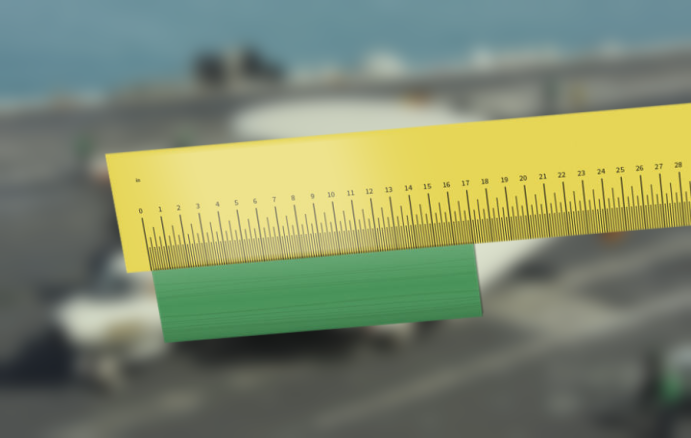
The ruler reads 17 in
